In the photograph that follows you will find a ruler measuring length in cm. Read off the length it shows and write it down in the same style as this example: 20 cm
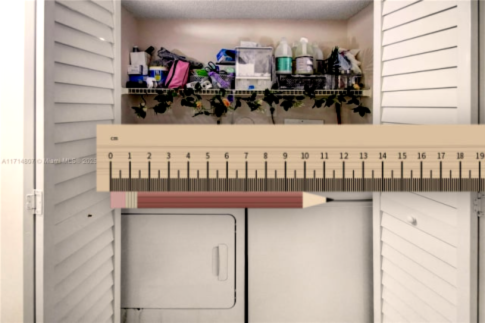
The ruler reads 11.5 cm
